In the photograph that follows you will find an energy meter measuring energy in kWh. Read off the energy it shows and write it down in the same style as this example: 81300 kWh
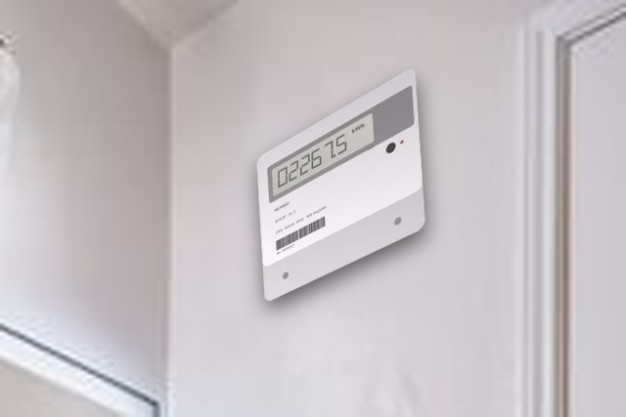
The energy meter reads 2267.5 kWh
